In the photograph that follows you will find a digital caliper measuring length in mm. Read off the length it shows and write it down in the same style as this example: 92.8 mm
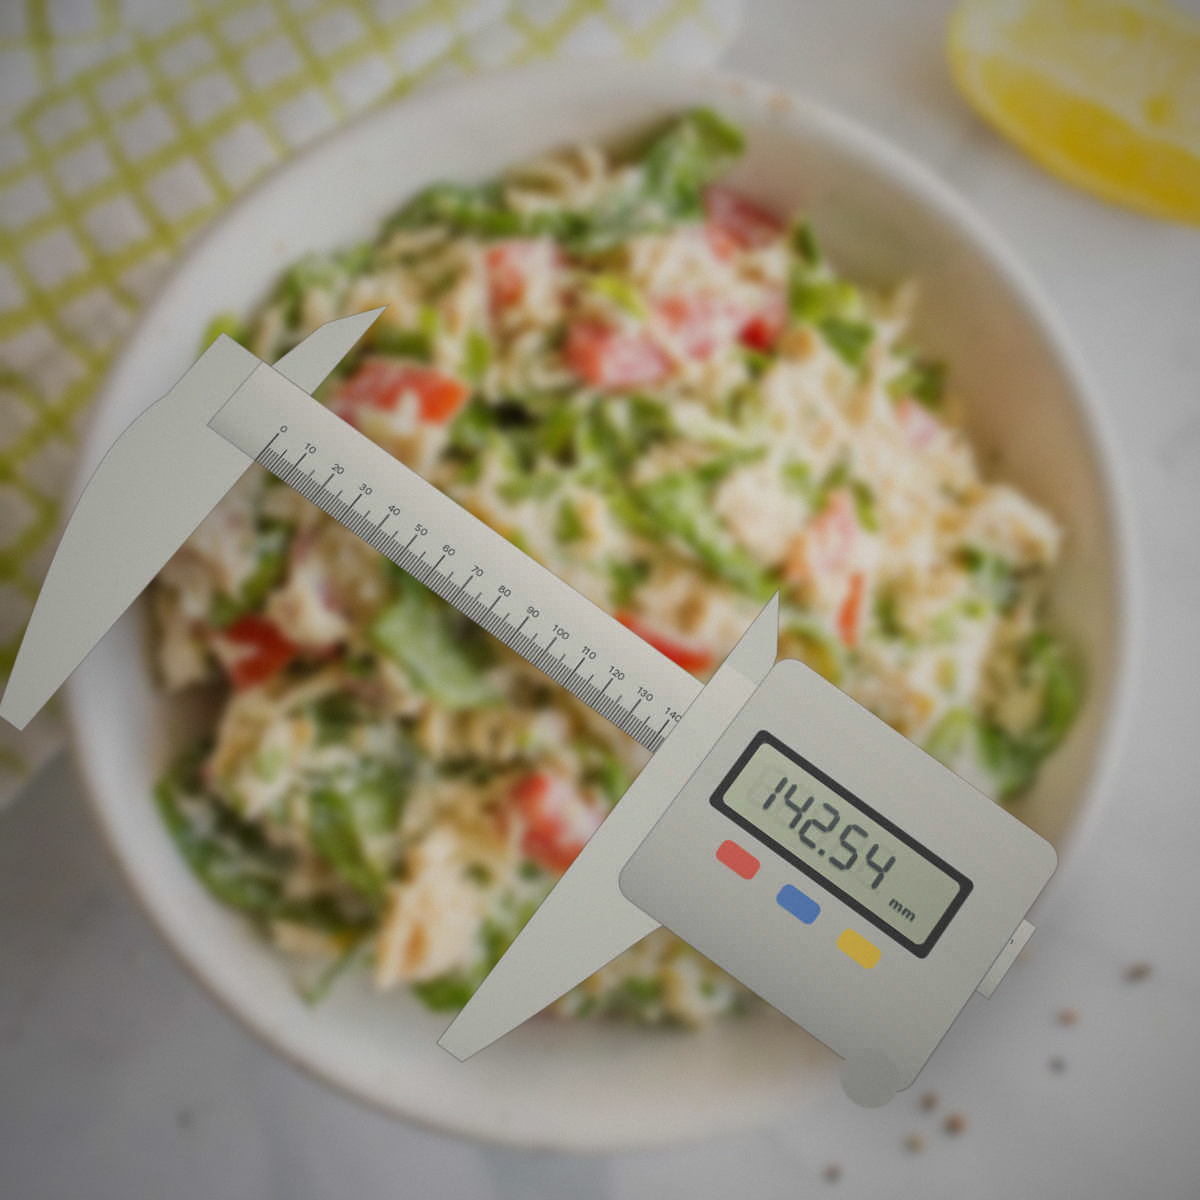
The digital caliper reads 142.54 mm
